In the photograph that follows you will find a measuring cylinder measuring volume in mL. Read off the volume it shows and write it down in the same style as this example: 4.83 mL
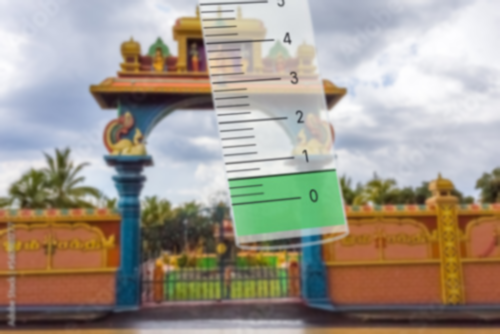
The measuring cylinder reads 0.6 mL
